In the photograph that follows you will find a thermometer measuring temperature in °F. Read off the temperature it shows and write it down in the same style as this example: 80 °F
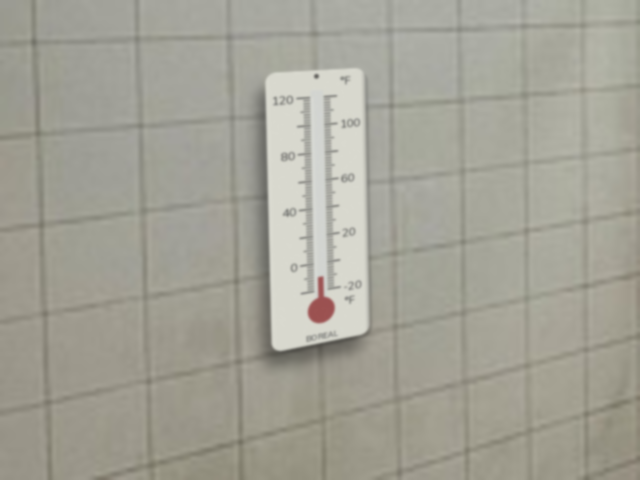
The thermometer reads -10 °F
